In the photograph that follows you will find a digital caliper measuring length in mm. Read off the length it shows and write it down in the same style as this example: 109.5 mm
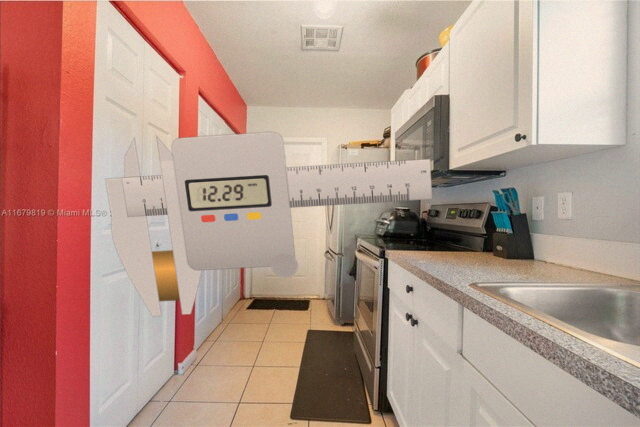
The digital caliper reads 12.29 mm
